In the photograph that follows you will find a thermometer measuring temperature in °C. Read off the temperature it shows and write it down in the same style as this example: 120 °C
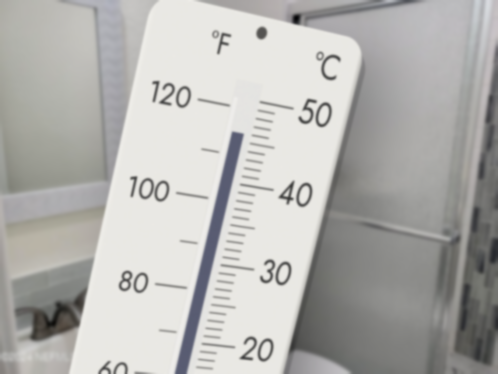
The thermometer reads 46 °C
